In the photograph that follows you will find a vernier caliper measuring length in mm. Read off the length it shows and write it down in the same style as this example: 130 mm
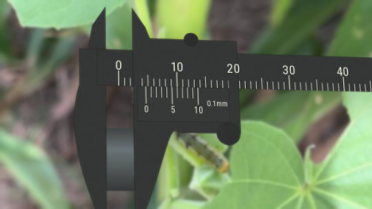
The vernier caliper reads 4.6 mm
